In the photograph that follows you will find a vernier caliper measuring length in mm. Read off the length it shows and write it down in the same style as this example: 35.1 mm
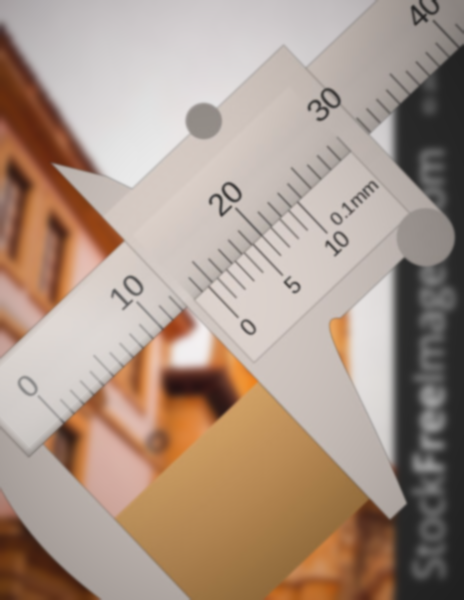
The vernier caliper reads 14.6 mm
